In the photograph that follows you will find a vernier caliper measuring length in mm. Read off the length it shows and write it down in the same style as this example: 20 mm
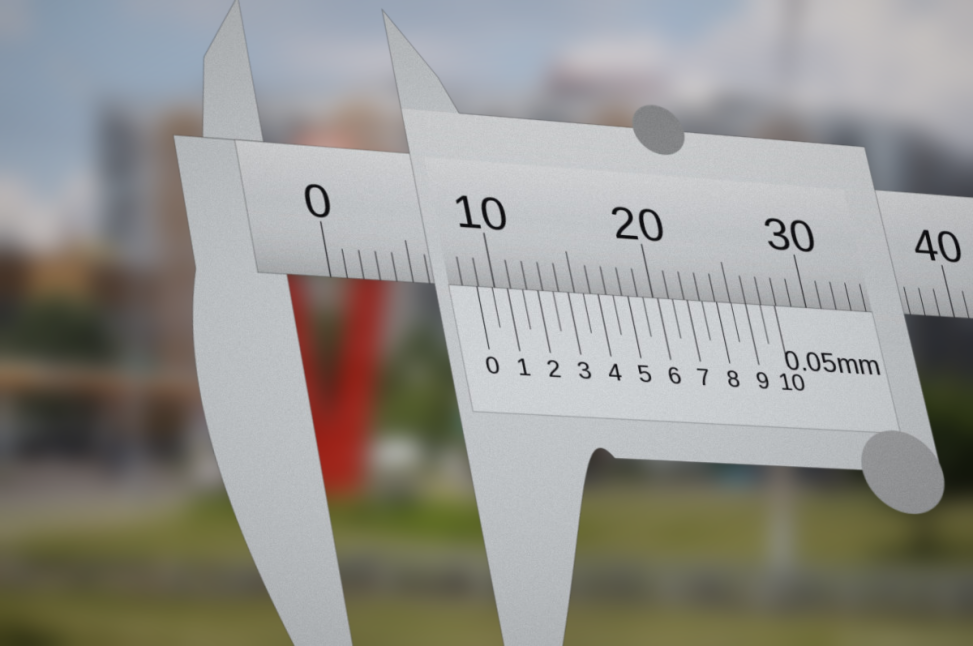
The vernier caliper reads 8.9 mm
